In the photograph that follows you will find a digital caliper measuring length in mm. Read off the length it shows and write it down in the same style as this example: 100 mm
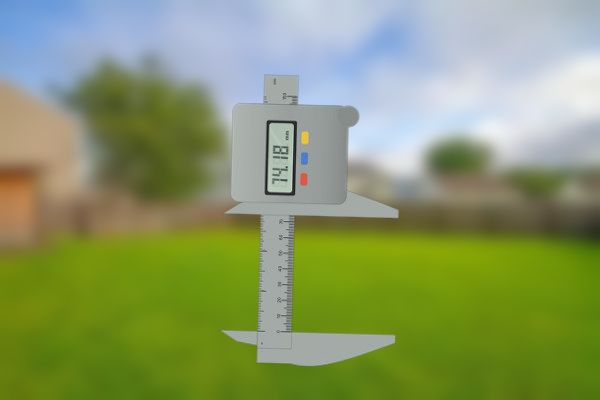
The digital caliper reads 74.18 mm
